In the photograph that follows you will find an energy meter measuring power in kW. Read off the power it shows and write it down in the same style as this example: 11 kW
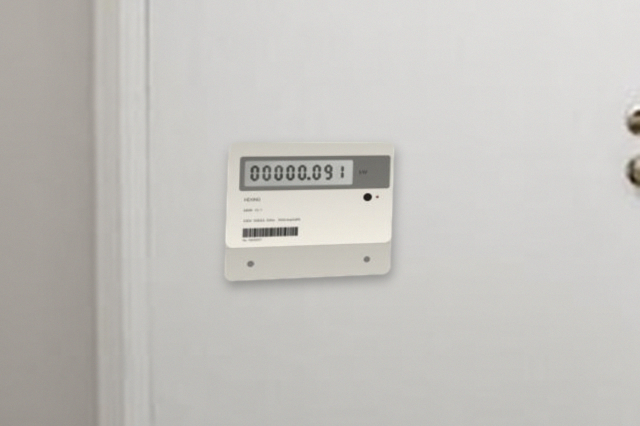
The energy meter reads 0.091 kW
